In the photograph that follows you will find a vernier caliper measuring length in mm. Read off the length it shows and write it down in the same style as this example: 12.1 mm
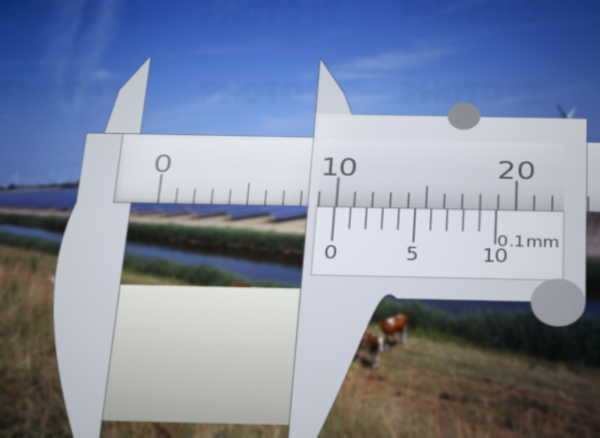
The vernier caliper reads 9.9 mm
